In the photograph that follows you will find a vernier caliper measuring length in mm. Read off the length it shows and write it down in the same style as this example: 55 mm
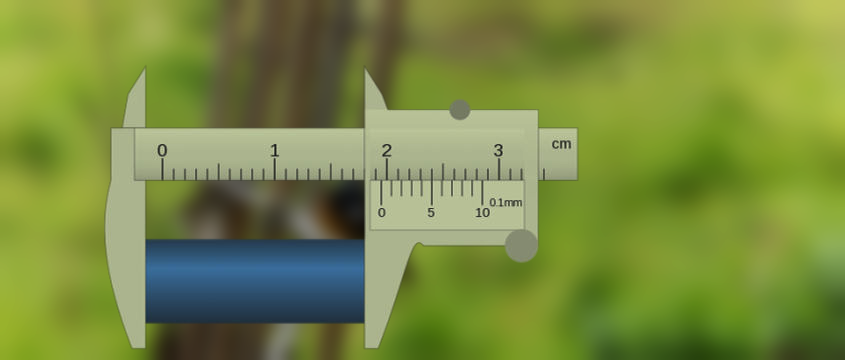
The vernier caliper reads 19.5 mm
